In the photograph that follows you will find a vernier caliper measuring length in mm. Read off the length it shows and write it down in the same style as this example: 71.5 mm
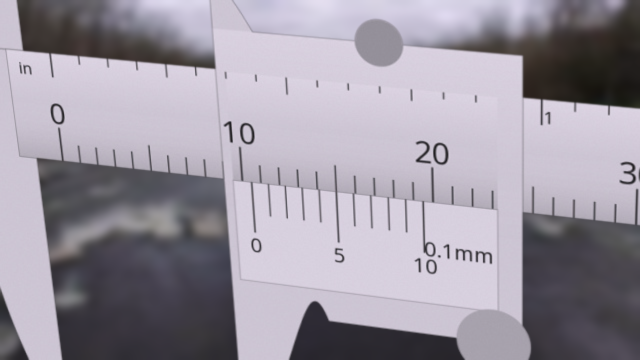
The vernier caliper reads 10.5 mm
